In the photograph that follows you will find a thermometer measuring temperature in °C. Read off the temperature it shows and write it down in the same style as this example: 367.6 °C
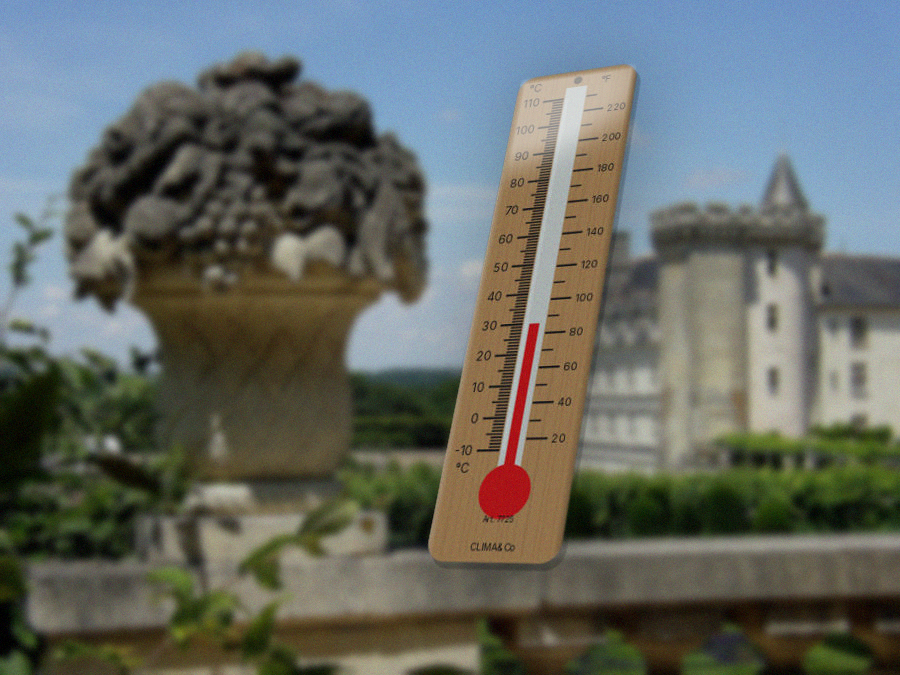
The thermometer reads 30 °C
